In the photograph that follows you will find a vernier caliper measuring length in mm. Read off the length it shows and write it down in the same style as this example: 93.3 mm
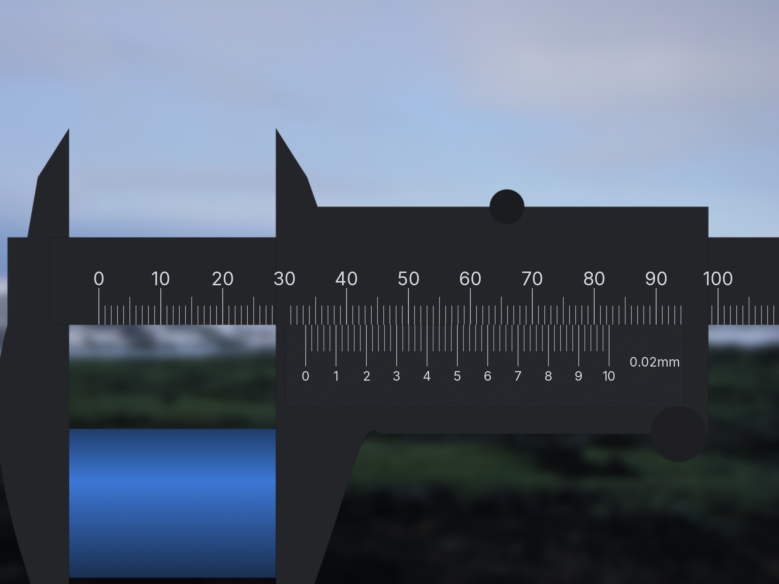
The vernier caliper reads 33.4 mm
